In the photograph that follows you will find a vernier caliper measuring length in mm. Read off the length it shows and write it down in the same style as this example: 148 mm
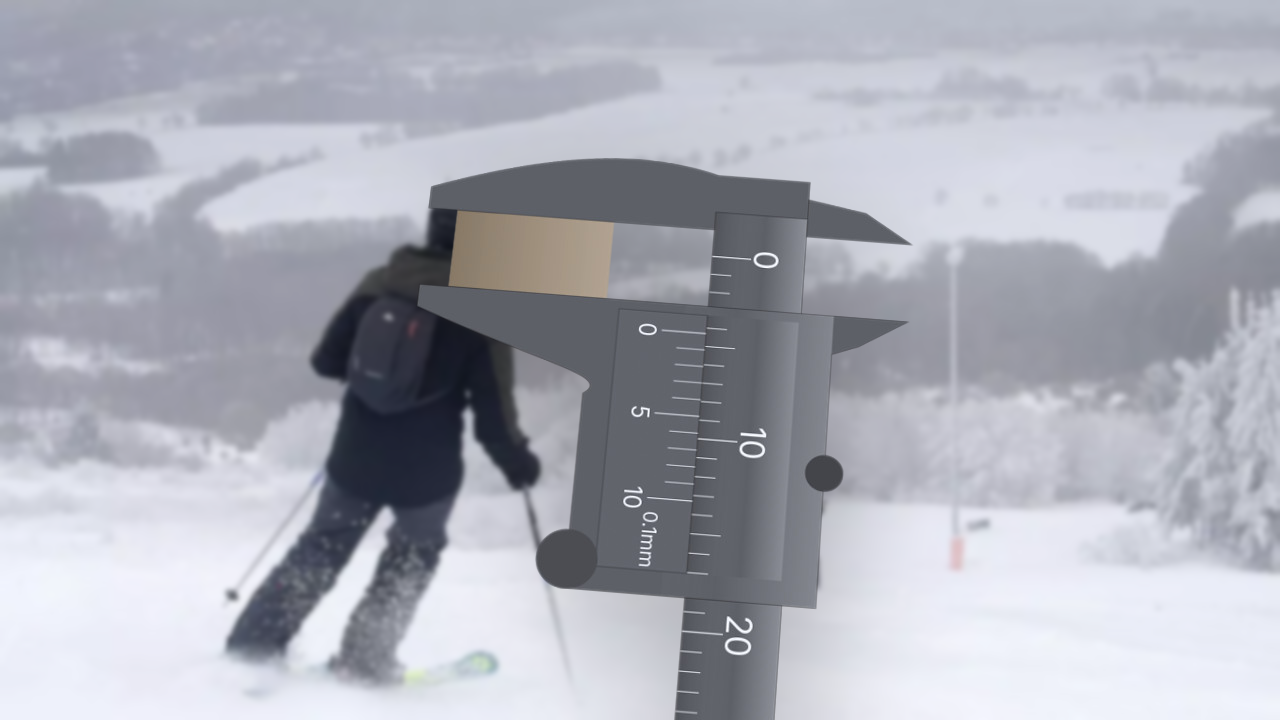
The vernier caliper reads 4.3 mm
